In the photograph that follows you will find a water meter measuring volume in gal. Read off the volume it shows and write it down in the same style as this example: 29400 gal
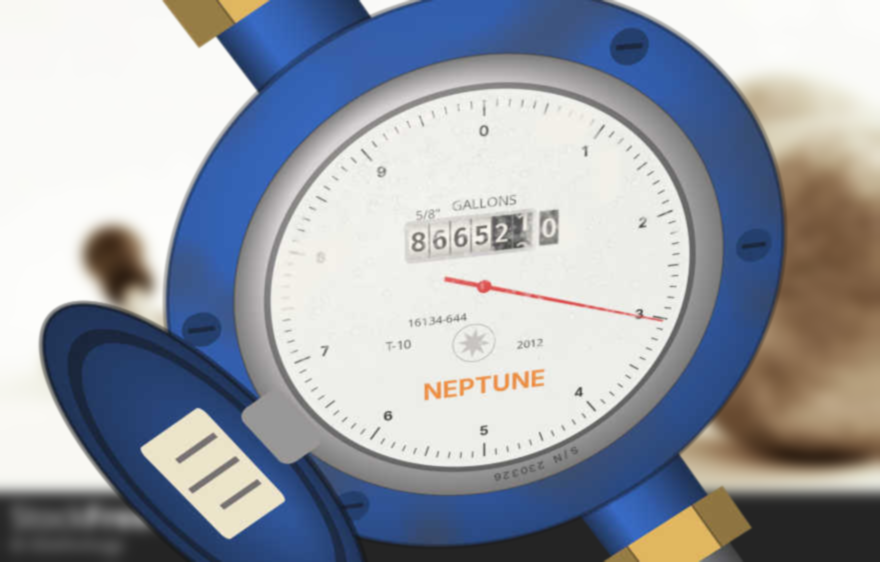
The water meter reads 8665213.0 gal
